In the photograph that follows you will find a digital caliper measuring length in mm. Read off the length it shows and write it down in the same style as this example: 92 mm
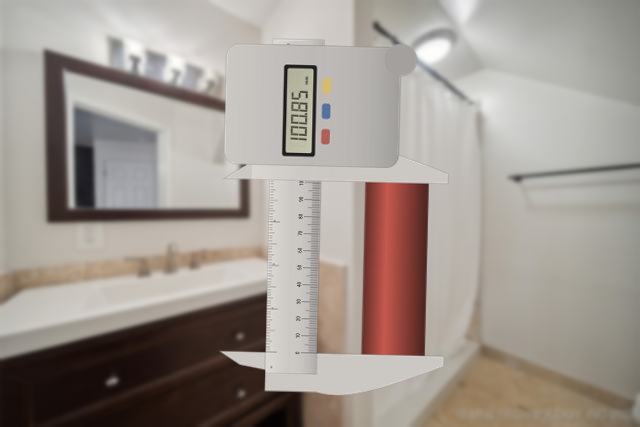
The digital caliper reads 100.85 mm
